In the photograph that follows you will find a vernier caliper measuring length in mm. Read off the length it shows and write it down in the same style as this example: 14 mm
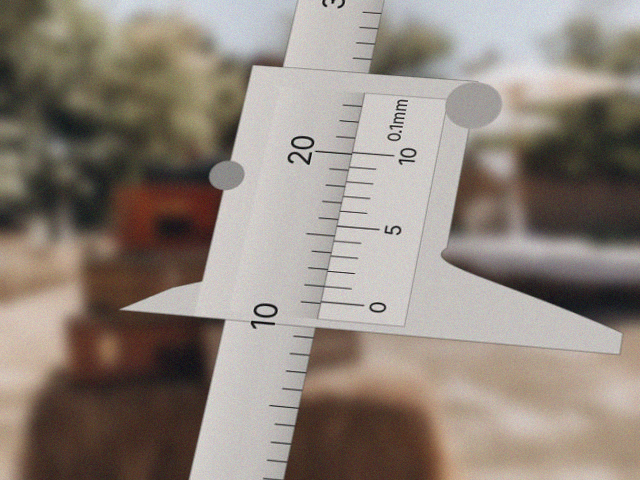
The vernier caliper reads 11.1 mm
